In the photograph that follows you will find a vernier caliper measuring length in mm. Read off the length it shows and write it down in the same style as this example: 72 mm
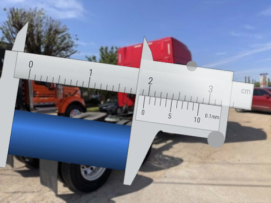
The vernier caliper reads 19.4 mm
